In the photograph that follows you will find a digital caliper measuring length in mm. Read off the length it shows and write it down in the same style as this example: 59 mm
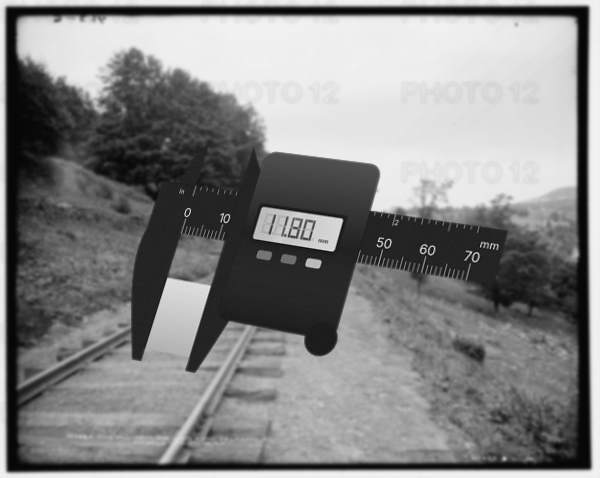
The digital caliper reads 11.80 mm
